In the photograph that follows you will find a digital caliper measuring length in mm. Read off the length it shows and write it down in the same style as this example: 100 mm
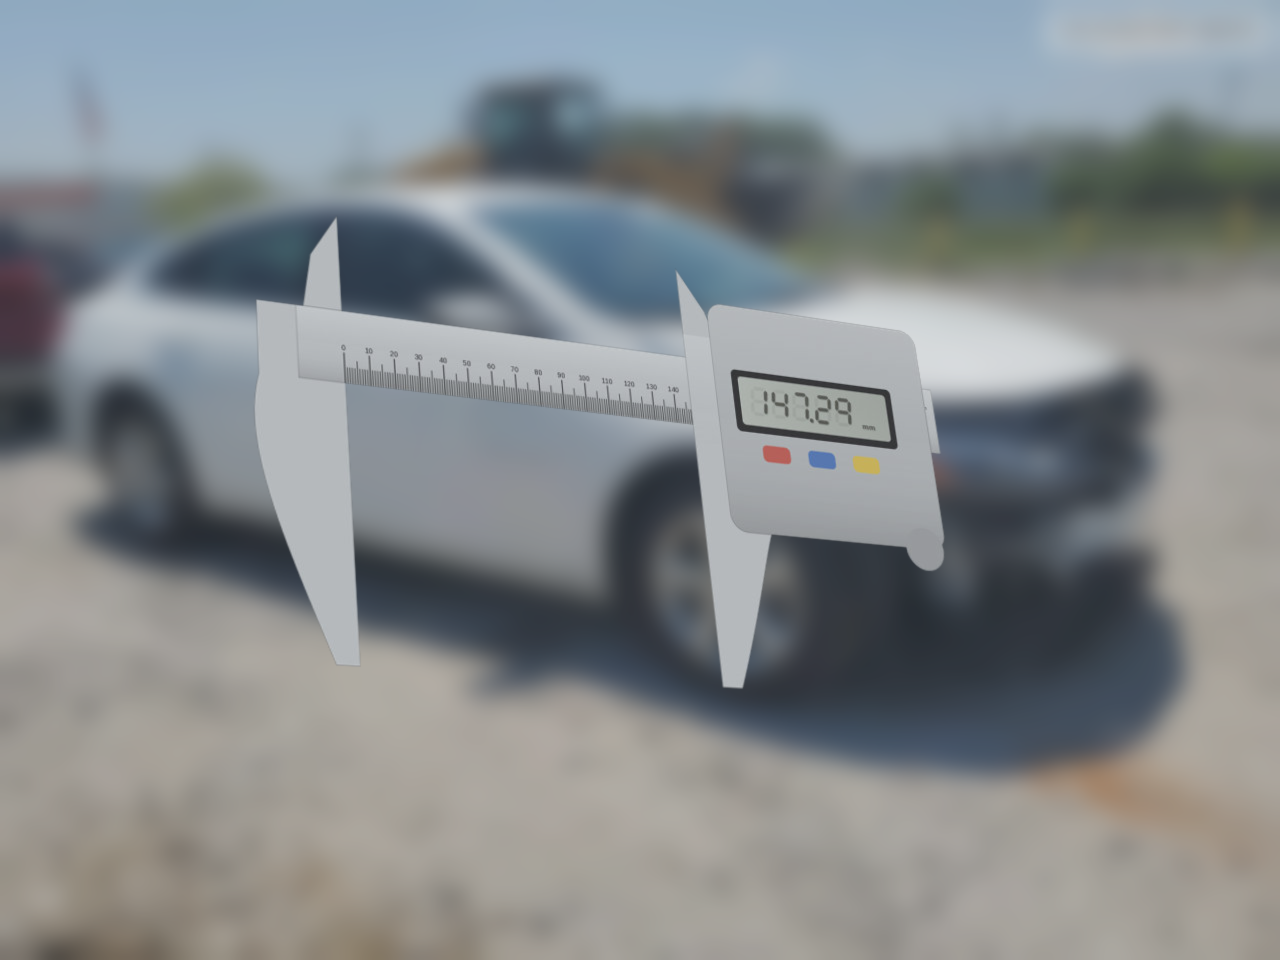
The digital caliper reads 147.29 mm
